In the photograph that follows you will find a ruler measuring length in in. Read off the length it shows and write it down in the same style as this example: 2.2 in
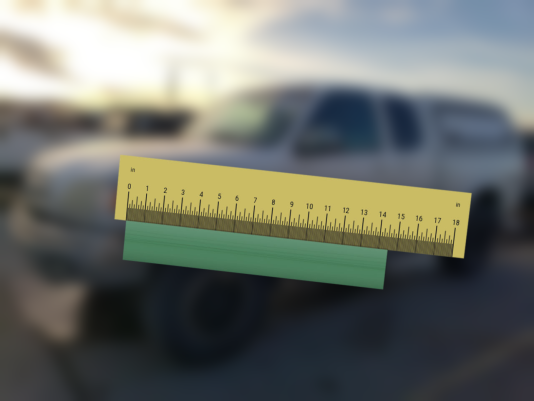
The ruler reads 14.5 in
